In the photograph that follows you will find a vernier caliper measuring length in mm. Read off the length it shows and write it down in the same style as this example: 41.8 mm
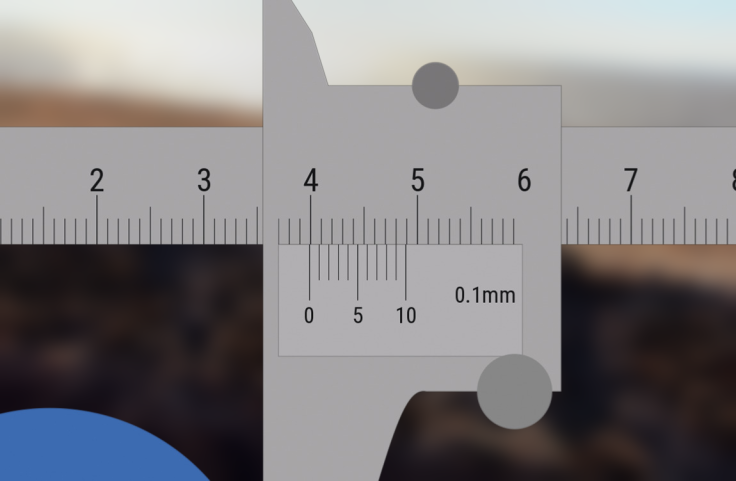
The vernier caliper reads 39.9 mm
